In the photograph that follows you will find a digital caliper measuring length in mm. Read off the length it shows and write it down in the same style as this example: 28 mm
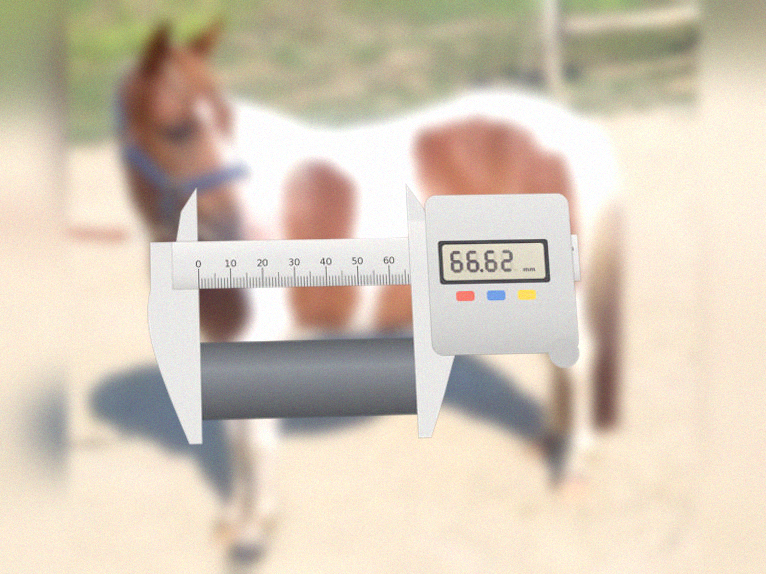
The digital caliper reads 66.62 mm
